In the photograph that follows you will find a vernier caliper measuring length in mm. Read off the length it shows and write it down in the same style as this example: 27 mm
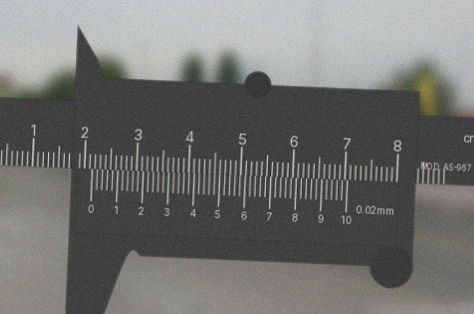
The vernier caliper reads 21.5 mm
